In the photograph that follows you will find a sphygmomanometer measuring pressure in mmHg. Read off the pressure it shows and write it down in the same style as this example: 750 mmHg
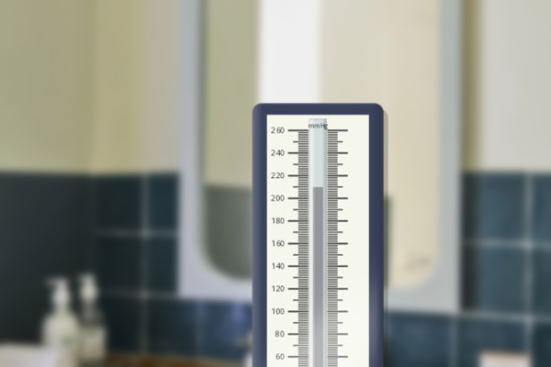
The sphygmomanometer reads 210 mmHg
